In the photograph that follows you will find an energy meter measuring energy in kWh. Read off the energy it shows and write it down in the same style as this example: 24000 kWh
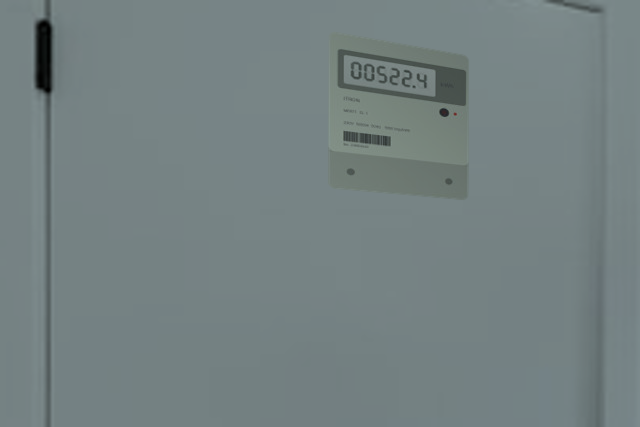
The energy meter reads 522.4 kWh
